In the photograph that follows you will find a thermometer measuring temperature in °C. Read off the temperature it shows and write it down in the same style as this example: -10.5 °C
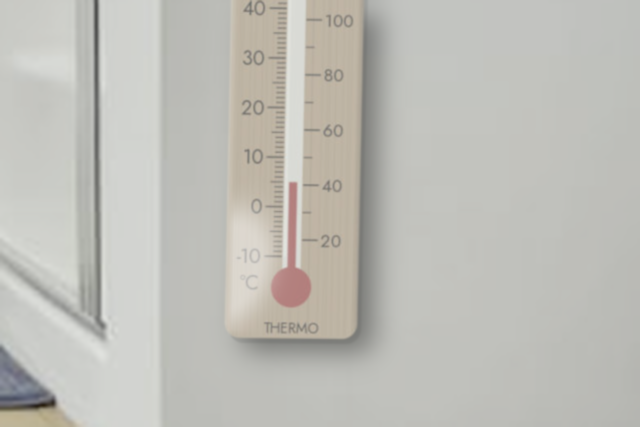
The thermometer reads 5 °C
